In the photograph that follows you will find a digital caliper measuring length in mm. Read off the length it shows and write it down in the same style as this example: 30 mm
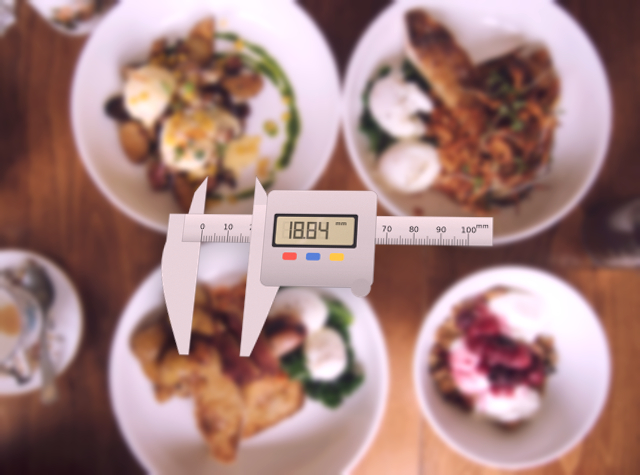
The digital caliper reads 18.84 mm
